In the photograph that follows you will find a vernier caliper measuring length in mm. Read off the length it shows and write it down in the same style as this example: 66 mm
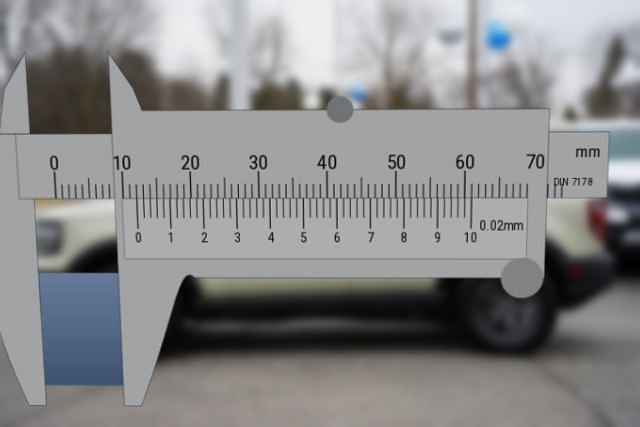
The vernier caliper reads 12.0 mm
